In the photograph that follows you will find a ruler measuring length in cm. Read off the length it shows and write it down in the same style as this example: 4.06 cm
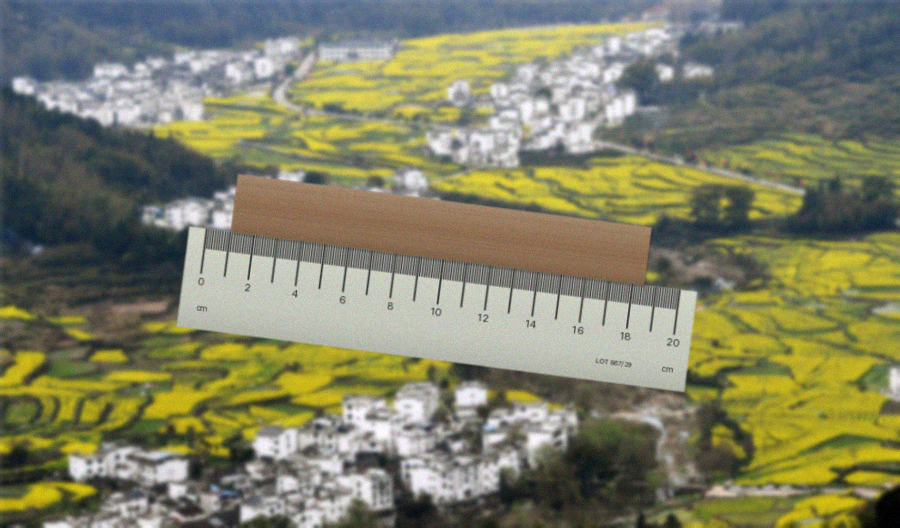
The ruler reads 17.5 cm
